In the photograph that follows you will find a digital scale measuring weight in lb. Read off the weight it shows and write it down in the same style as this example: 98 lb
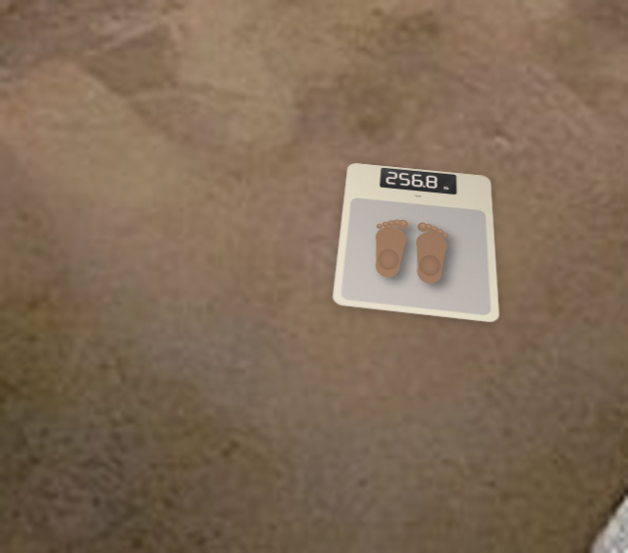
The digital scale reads 256.8 lb
